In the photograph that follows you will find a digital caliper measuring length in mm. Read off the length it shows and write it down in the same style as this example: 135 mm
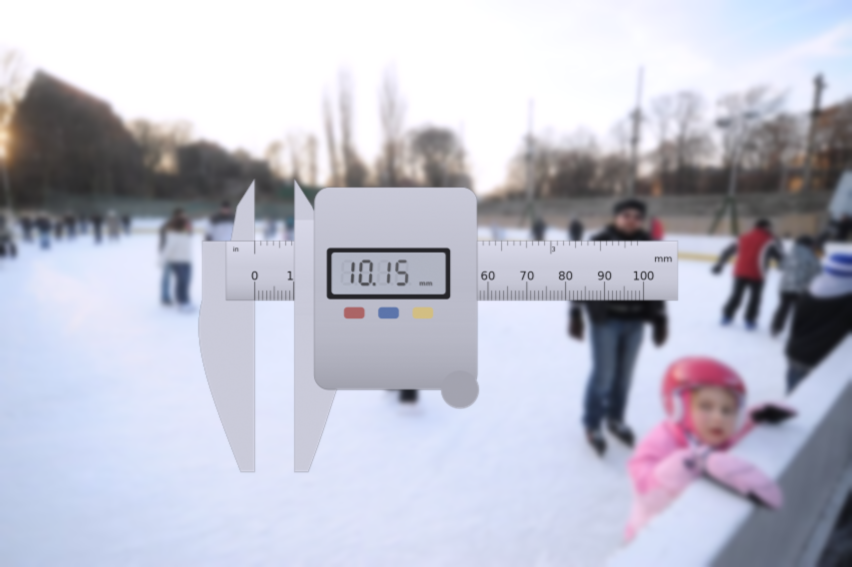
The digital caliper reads 10.15 mm
